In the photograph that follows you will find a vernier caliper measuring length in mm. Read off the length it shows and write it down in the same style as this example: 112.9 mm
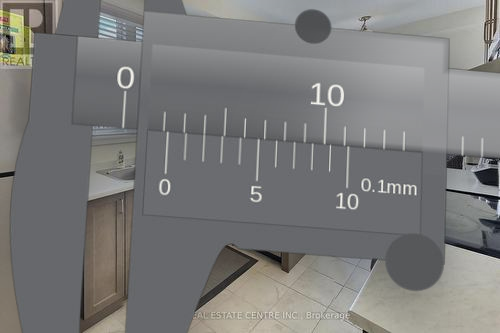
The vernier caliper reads 2.2 mm
